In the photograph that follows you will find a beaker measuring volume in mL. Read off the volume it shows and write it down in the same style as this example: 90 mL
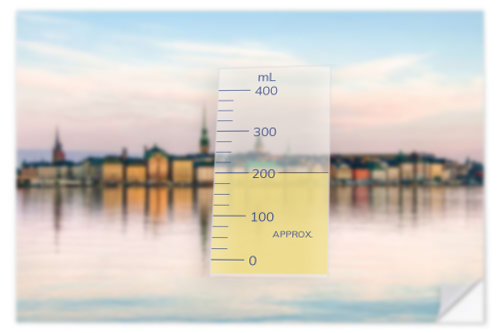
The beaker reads 200 mL
